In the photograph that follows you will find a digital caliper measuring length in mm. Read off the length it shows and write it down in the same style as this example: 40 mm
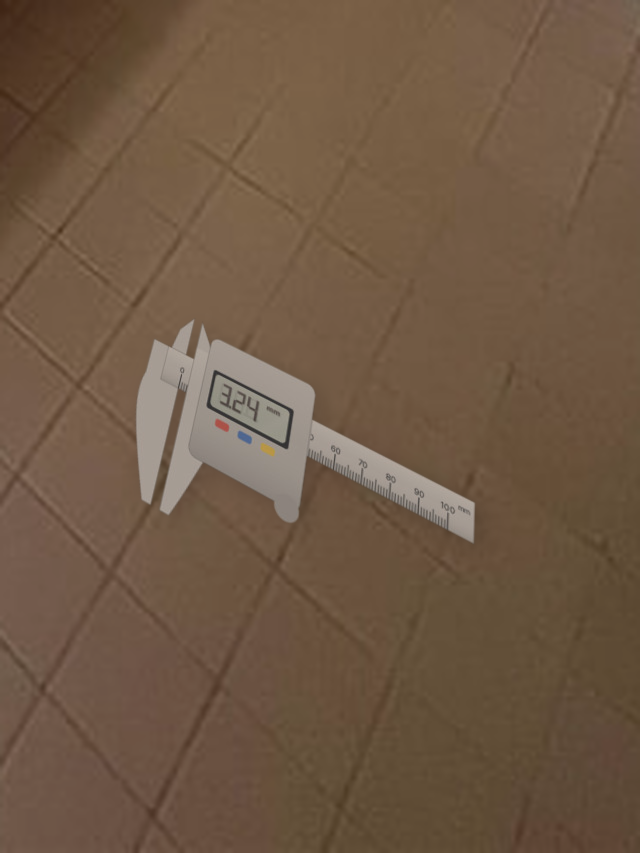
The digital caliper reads 3.24 mm
